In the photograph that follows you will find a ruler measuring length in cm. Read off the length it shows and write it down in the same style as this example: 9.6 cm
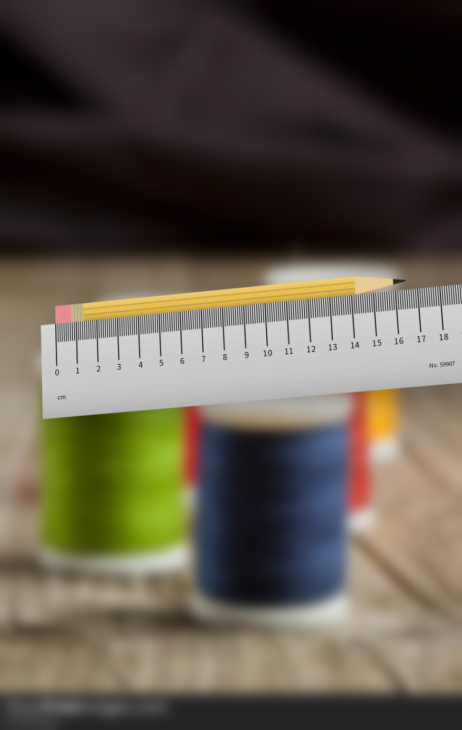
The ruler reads 16.5 cm
